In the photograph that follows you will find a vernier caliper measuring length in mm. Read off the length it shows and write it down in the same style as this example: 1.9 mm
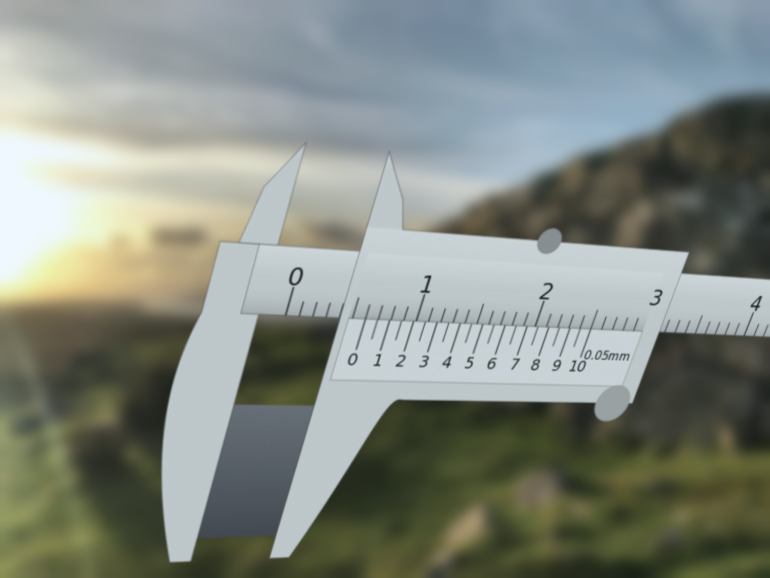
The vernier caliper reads 6.0 mm
